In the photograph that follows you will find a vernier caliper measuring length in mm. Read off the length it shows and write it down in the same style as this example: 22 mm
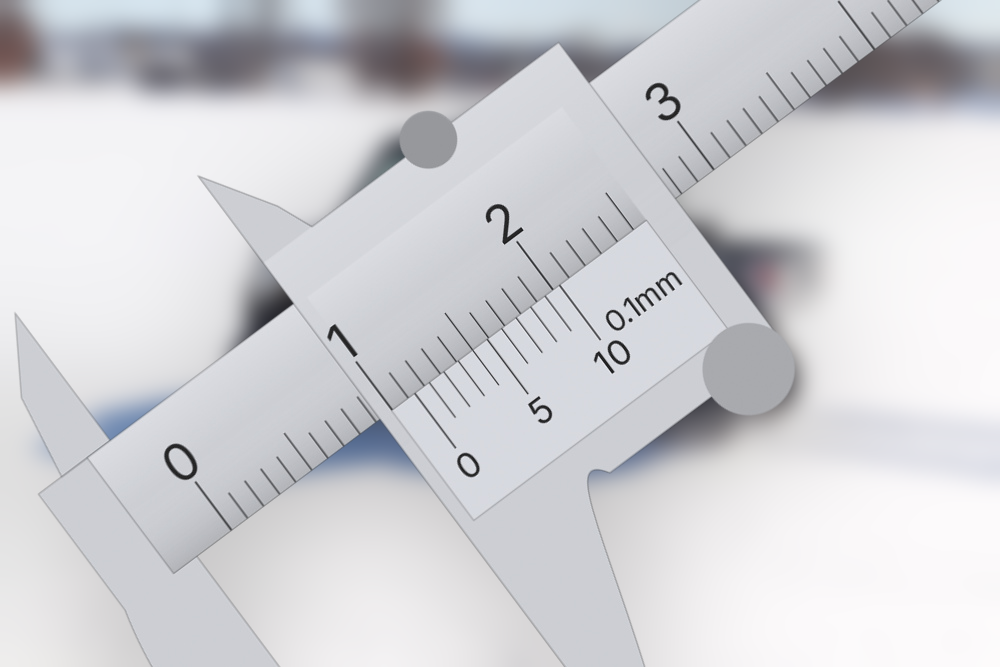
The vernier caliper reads 11.4 mm
